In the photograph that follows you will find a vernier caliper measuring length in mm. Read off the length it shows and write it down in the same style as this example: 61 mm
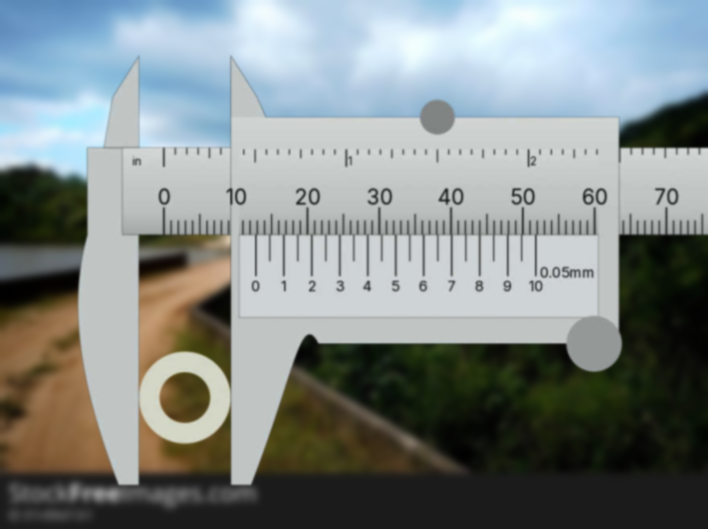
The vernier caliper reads 12.8 mm
